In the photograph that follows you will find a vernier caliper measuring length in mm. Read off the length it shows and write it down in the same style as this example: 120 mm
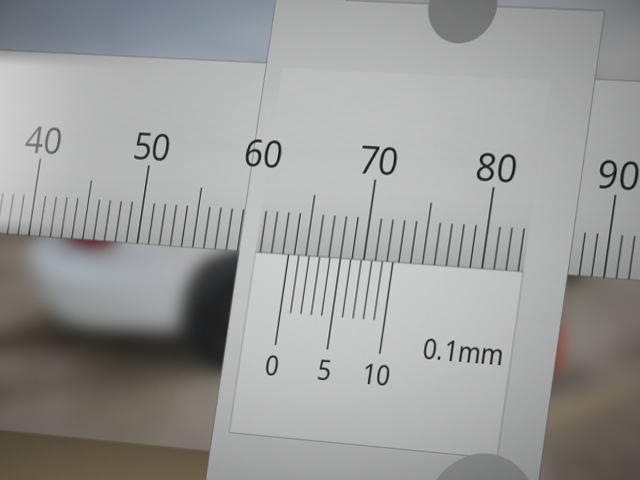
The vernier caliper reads 63.5 mm
